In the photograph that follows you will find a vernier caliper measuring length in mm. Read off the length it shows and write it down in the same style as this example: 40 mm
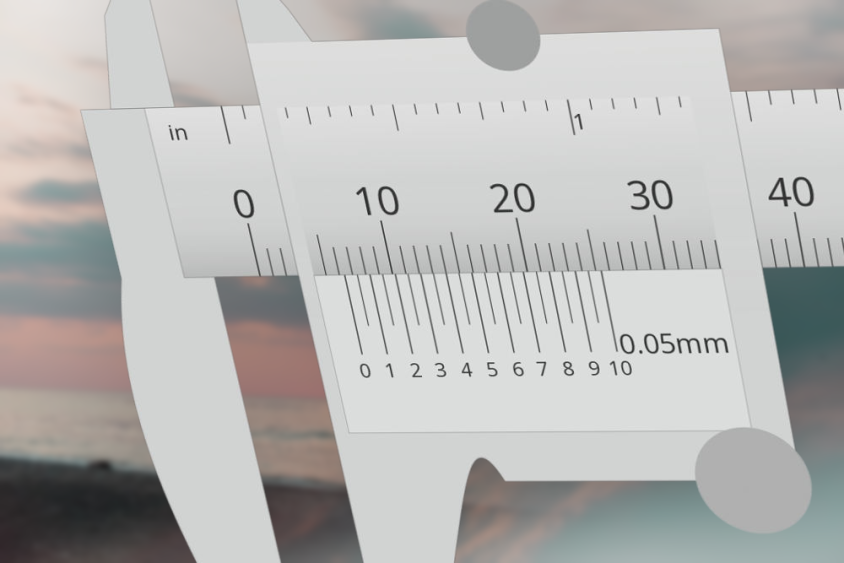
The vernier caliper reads 6.4 mm
